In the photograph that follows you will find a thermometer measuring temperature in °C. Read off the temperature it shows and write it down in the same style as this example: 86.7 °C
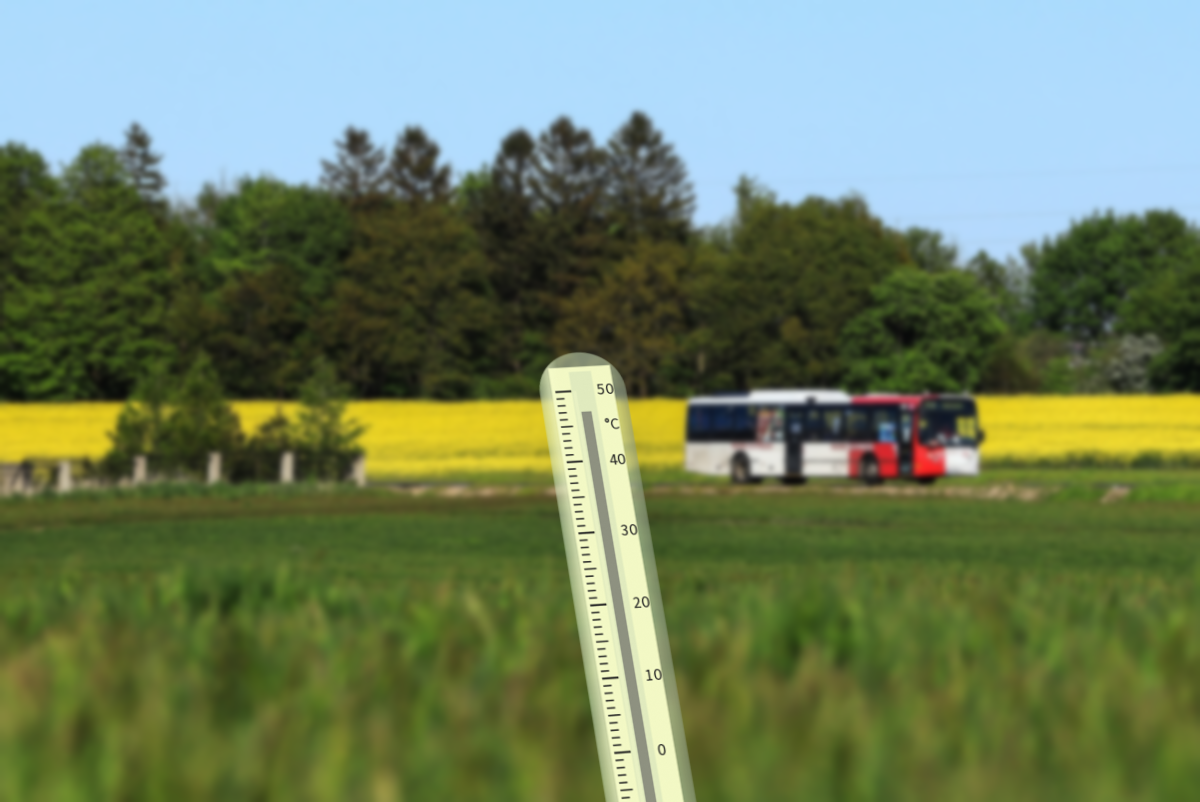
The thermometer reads 47 °C
